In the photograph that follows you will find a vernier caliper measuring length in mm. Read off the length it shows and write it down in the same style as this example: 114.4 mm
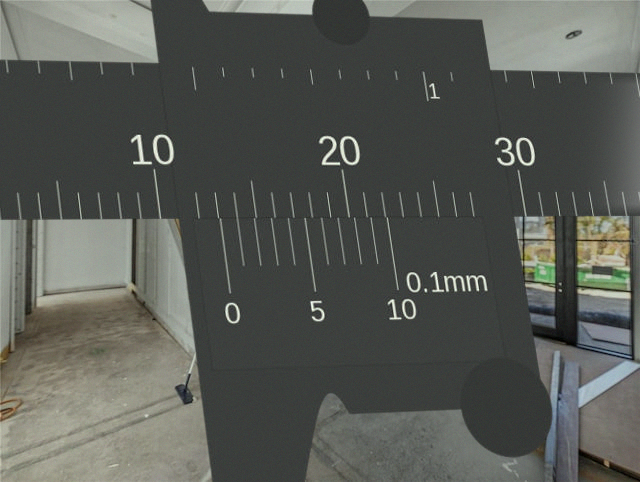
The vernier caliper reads 13.1 mm
